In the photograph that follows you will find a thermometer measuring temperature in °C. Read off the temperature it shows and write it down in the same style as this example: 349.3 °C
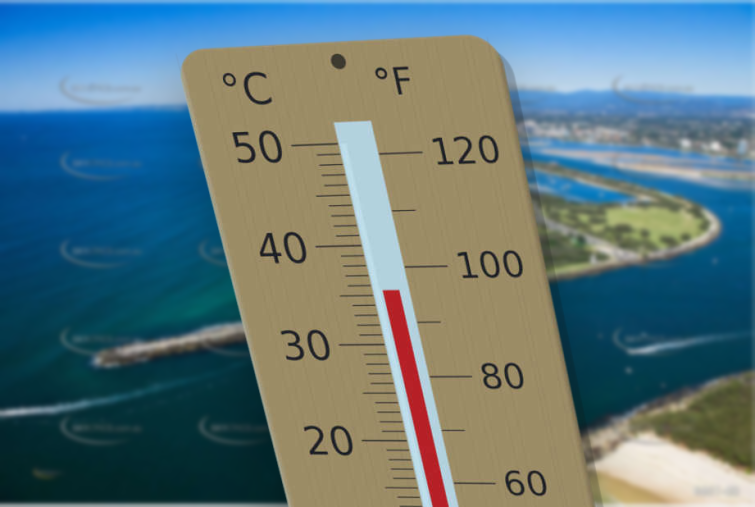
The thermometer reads 35.5 °C
